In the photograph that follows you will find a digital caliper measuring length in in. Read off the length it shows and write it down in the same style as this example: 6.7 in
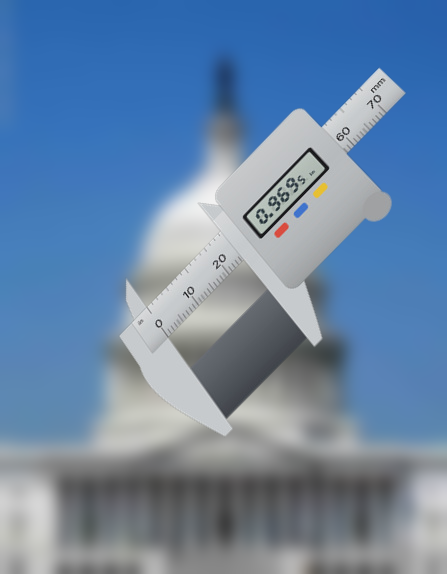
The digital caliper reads 0.9695 in
